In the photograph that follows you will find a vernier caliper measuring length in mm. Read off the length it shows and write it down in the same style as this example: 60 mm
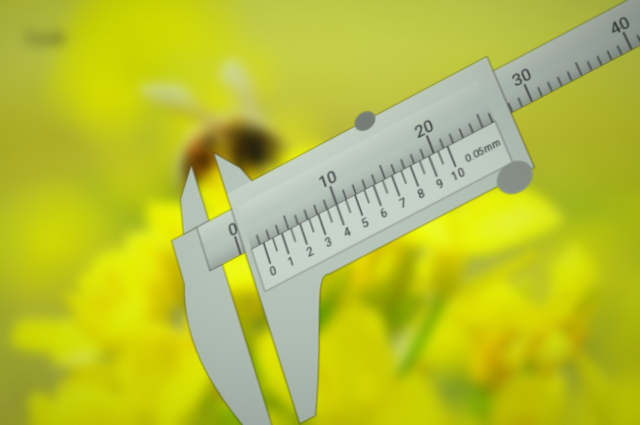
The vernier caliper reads 2.4 mm
